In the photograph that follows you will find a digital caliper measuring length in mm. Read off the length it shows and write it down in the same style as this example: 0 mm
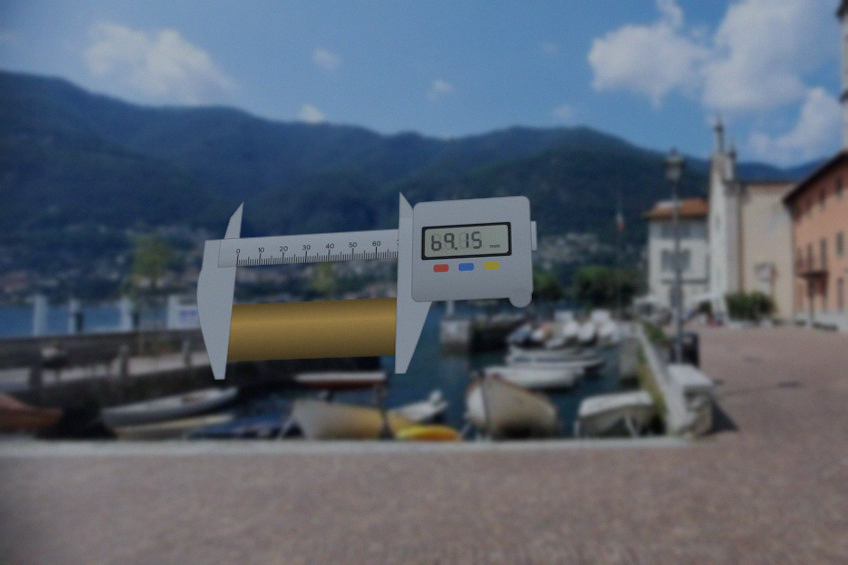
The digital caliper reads 69.15 mm
